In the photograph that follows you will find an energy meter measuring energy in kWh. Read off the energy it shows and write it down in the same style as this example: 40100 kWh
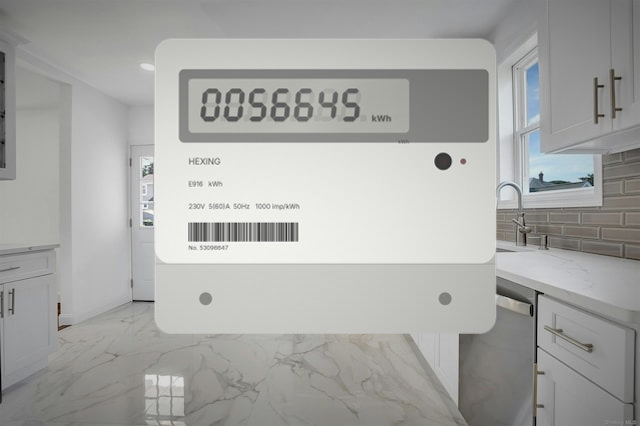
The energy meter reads 56645 kWh
